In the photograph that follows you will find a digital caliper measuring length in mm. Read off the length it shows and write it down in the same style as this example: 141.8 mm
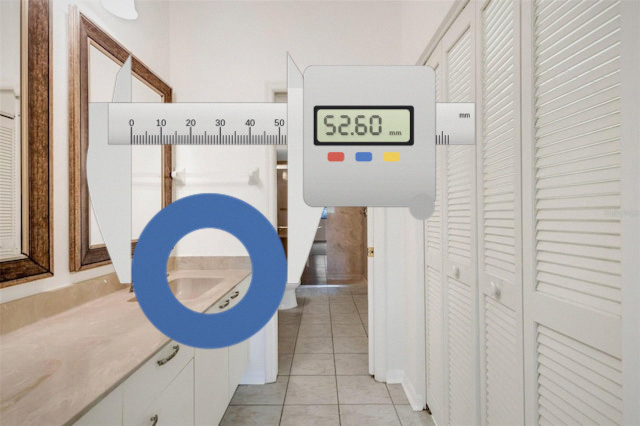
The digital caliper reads 52.60 mm
